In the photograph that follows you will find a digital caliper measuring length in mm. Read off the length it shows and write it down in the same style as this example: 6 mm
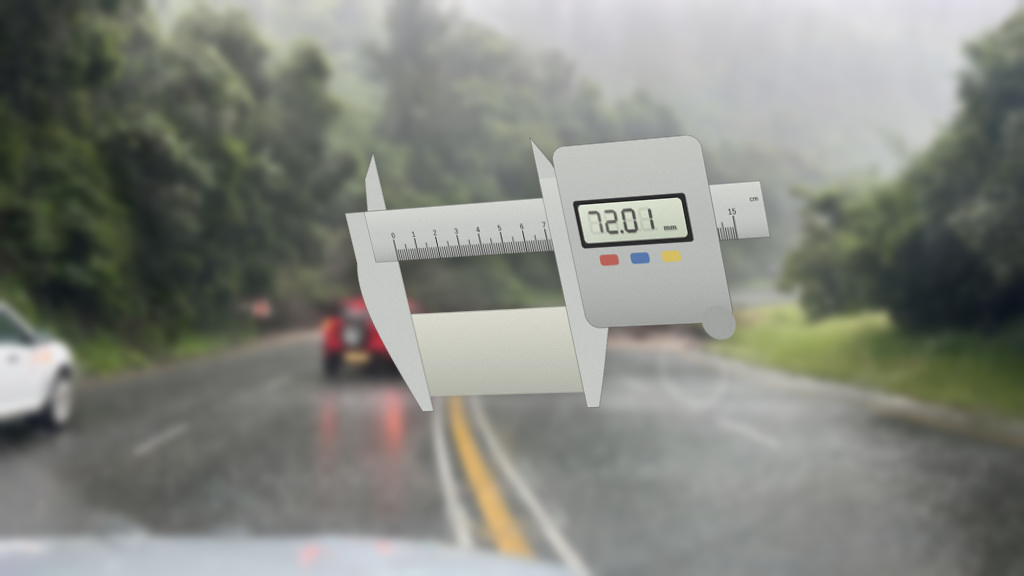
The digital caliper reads 72.01 mm
